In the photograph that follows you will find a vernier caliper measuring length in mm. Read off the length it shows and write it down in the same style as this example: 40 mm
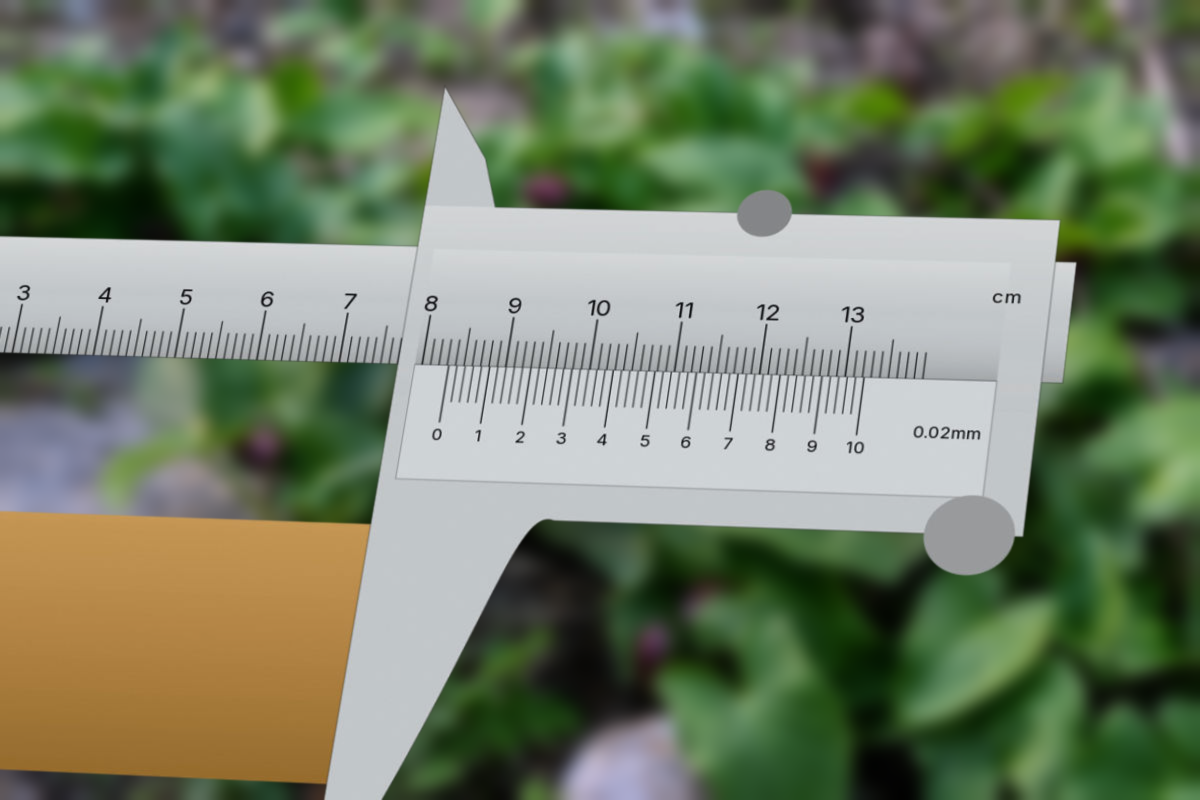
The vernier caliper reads 83.2 mm
